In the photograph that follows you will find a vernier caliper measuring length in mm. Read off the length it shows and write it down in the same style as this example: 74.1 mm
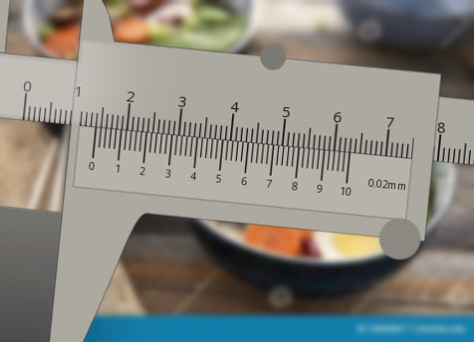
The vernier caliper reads 14.0 mm
